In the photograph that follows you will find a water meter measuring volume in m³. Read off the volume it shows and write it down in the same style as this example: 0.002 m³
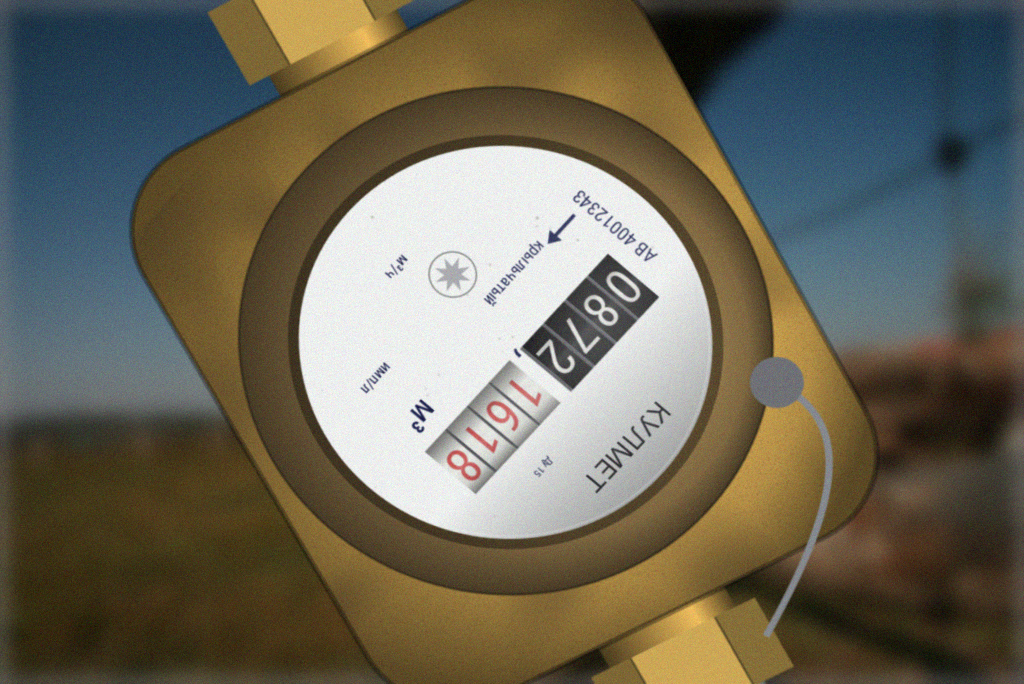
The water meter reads 872.1618 m³
